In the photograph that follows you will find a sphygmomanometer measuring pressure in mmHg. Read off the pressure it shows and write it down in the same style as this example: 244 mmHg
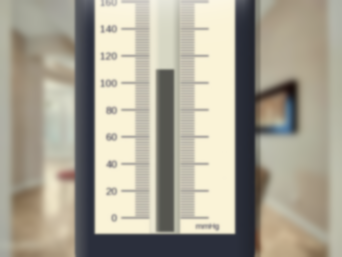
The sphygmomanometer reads 110 mmHg
